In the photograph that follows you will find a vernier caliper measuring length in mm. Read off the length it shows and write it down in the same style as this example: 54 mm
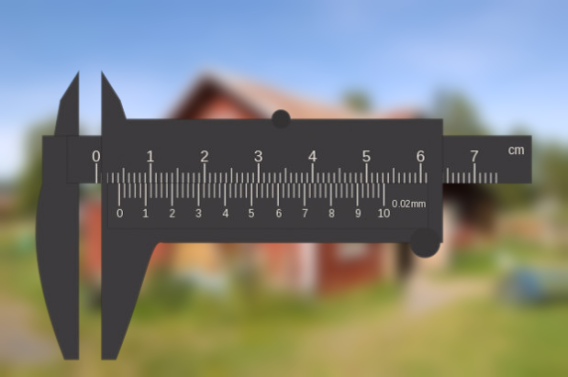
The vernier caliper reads 4.2 mm
